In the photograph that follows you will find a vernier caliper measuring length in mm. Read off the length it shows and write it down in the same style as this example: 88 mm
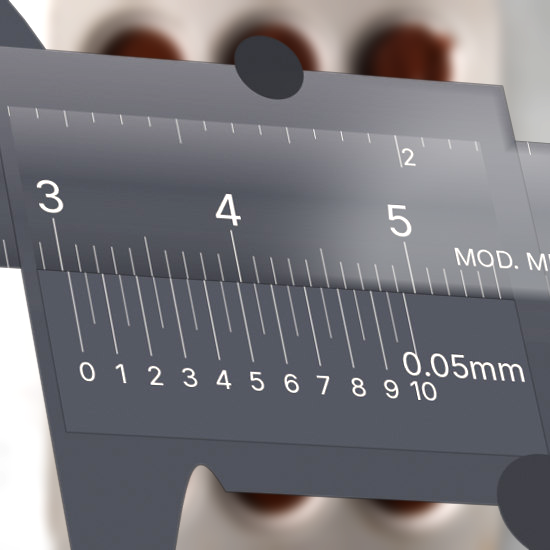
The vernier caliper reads 30.3 mm
